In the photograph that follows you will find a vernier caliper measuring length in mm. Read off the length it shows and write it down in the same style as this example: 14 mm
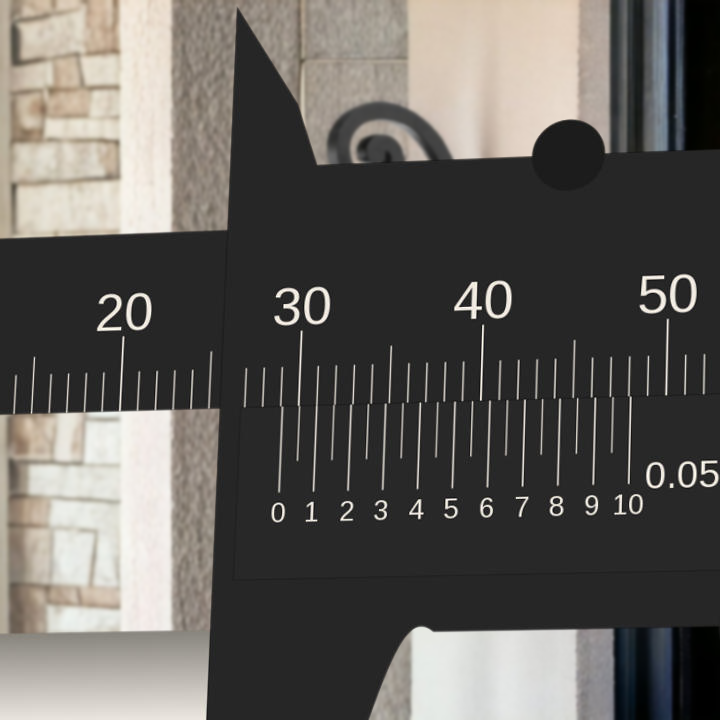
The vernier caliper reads 29.1 mm
